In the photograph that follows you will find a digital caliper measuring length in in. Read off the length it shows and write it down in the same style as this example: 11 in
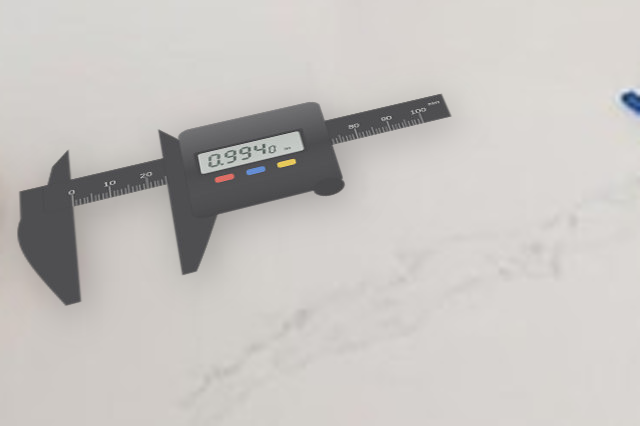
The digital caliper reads 0.9940 in
